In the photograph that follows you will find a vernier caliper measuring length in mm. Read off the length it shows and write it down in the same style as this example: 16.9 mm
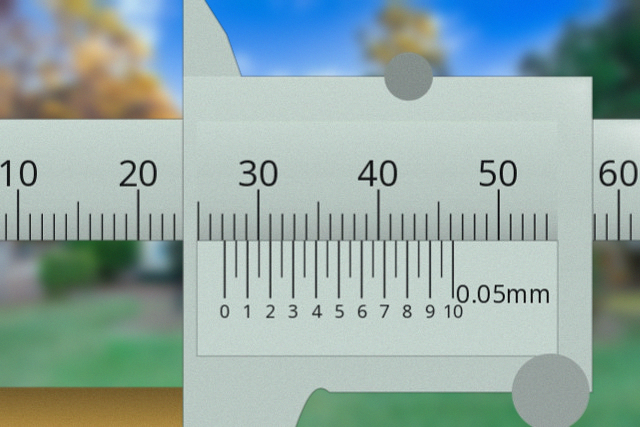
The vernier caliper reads 27.2 mm
